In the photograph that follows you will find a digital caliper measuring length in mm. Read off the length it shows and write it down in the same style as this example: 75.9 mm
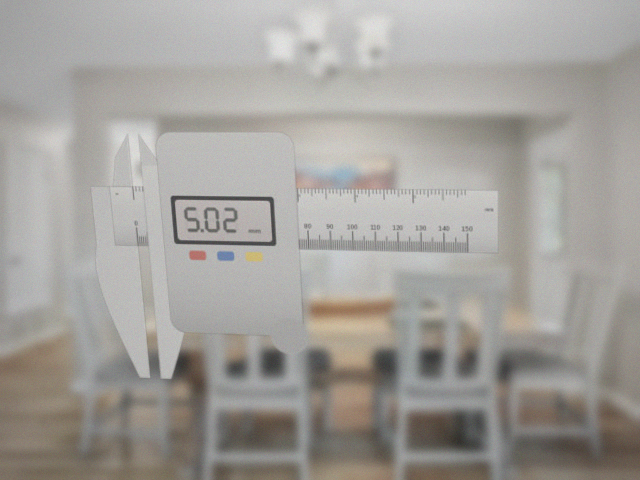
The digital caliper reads 5.02 mm
